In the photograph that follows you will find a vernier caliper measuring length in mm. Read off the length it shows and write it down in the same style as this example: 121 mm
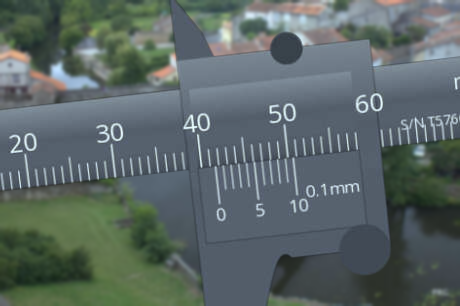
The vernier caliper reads 41.6 mm
